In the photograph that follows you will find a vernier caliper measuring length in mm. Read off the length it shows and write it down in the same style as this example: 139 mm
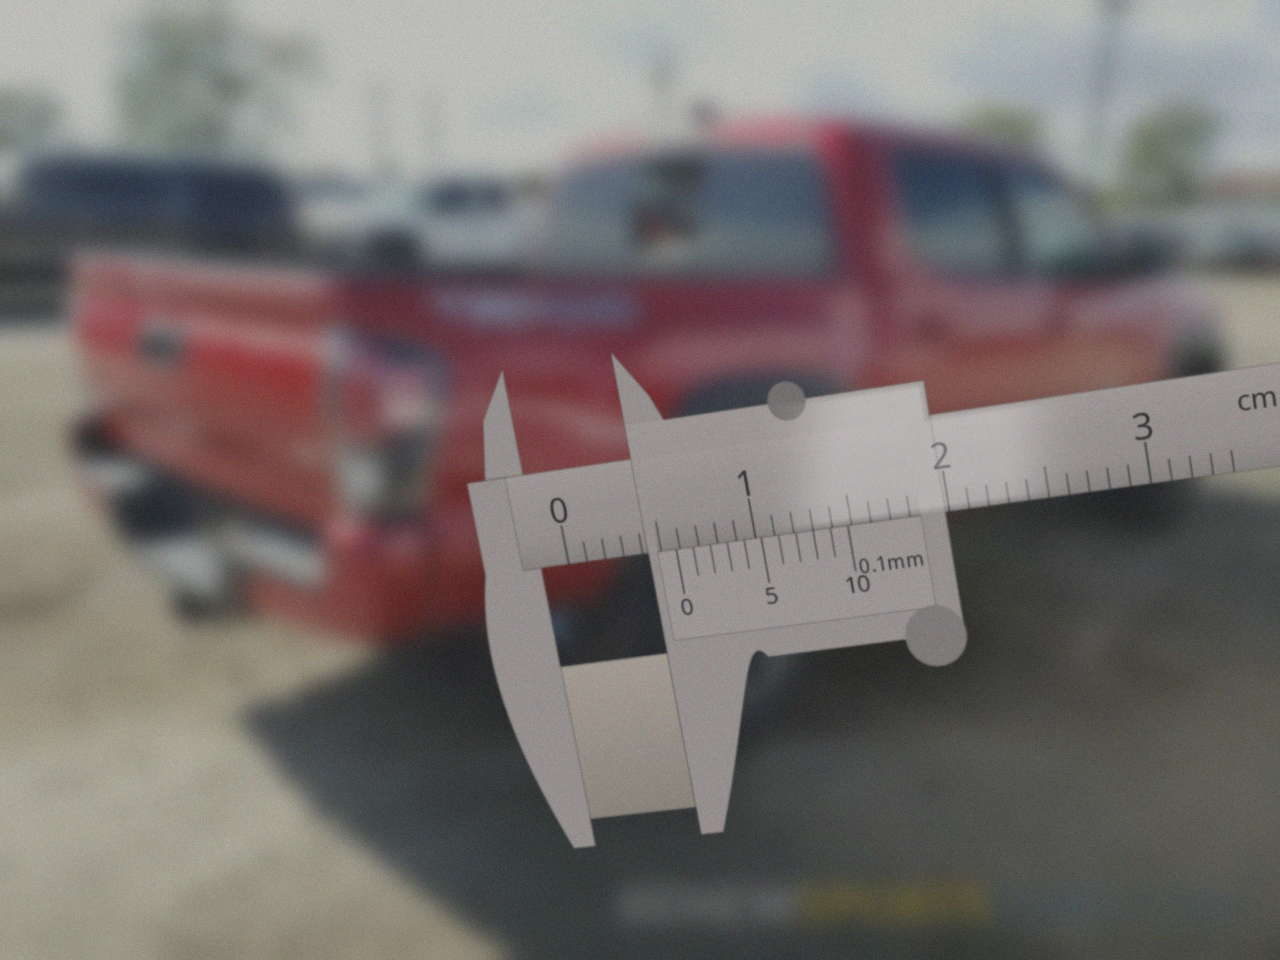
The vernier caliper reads 5.8 mm
